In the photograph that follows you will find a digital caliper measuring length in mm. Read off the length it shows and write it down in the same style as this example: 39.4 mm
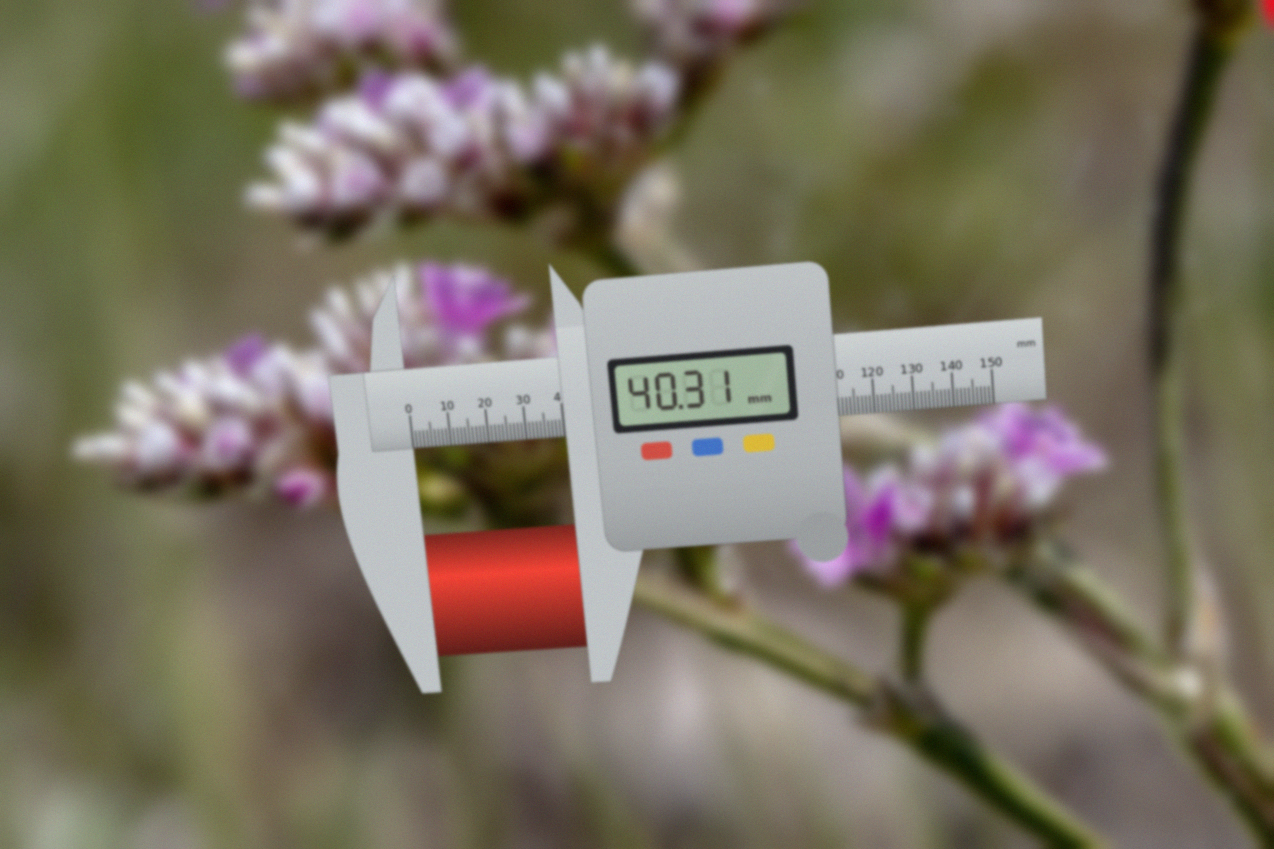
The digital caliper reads 40.31 mm
